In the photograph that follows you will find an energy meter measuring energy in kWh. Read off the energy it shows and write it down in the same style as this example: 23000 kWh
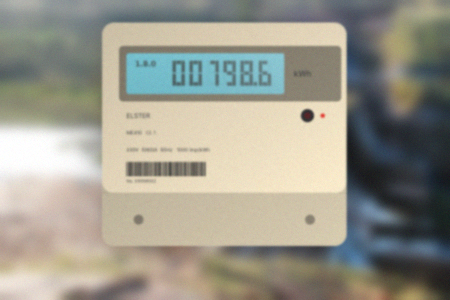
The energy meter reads 798.6 kWh
